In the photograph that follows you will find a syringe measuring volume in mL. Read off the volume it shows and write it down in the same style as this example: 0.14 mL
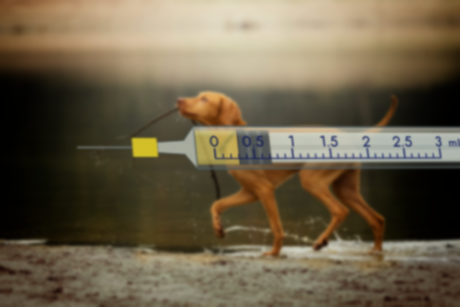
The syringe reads 0.3 mL
